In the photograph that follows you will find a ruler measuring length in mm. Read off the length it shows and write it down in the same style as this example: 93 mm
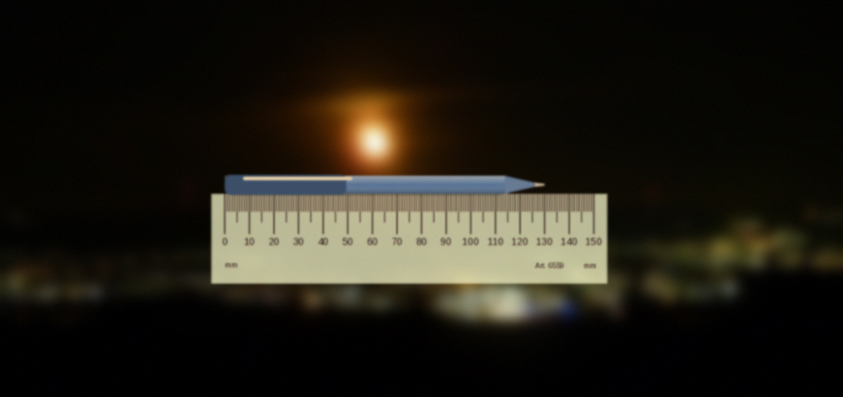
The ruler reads 130 mm
